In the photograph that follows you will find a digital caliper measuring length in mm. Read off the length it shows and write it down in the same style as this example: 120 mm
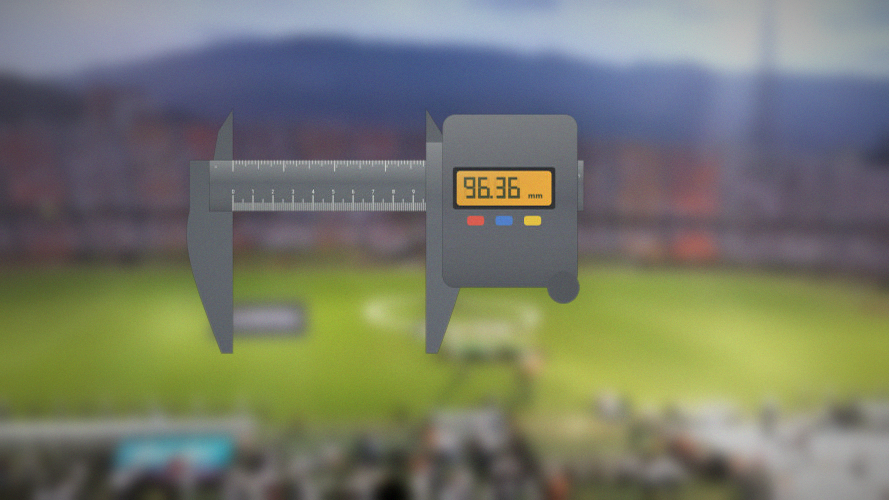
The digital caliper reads 96.36 mm
